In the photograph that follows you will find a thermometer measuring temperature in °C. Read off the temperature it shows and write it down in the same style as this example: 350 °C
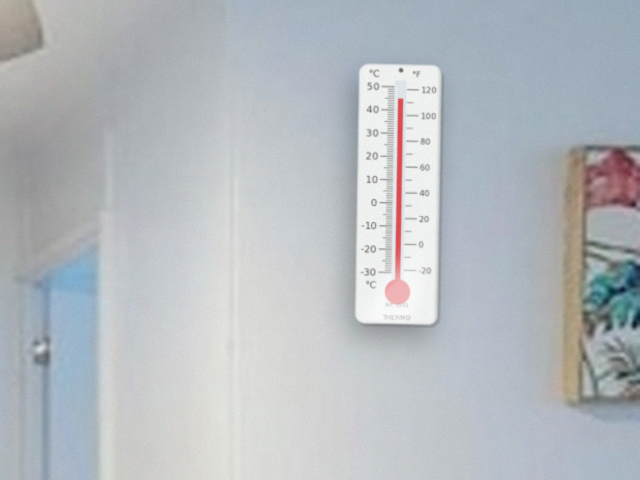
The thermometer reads 45 °C
